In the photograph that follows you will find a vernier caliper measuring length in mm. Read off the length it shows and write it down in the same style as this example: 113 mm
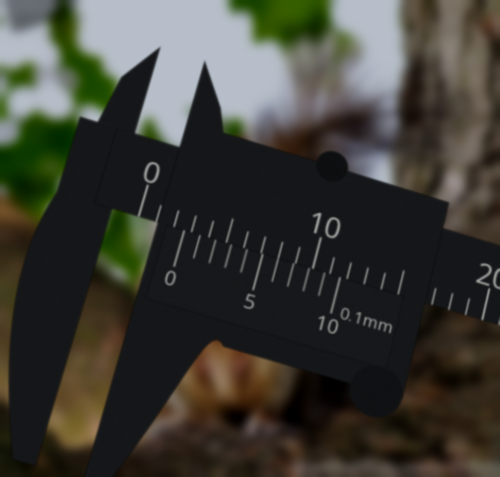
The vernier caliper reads 2.6 mm
